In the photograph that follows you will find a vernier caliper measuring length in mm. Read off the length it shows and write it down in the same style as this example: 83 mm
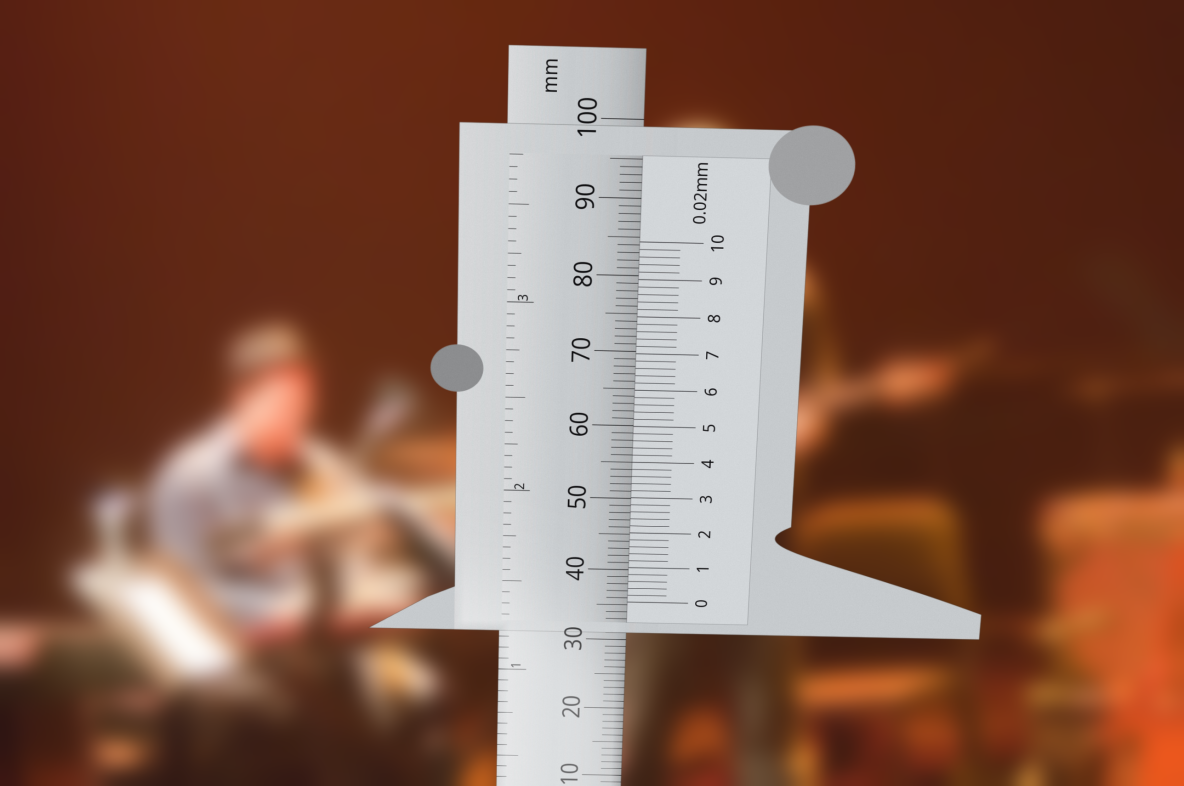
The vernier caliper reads 35.4 mm
